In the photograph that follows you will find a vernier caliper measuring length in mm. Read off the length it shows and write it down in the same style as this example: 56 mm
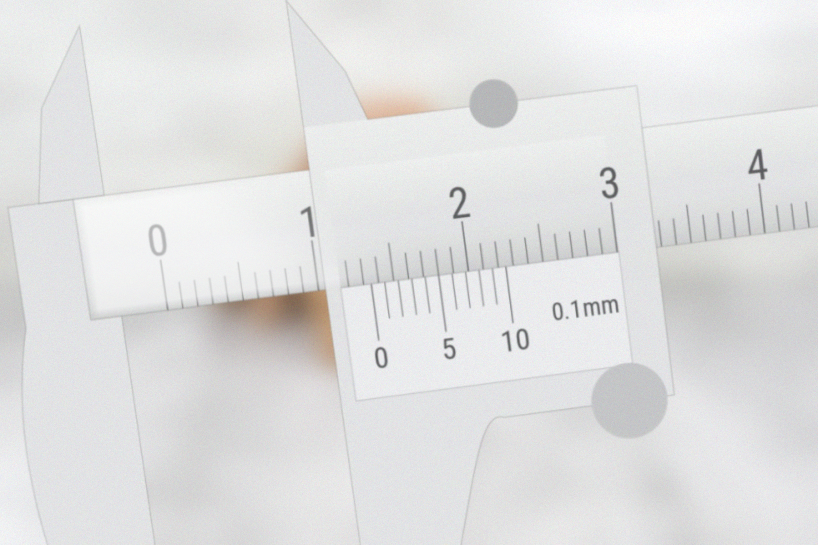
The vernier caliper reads 13.5 mm
